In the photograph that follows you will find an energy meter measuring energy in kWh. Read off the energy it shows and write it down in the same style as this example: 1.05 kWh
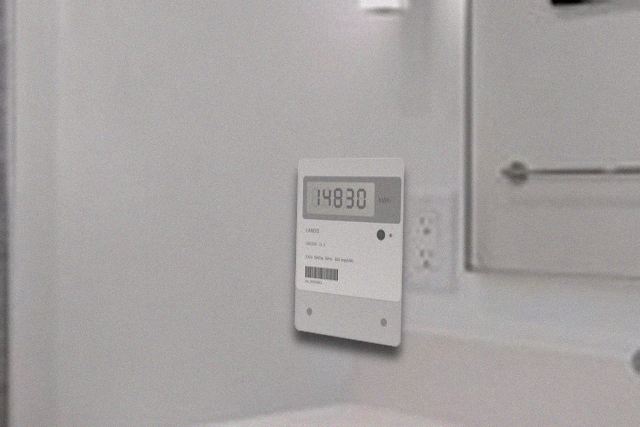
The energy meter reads 14830 kWh
